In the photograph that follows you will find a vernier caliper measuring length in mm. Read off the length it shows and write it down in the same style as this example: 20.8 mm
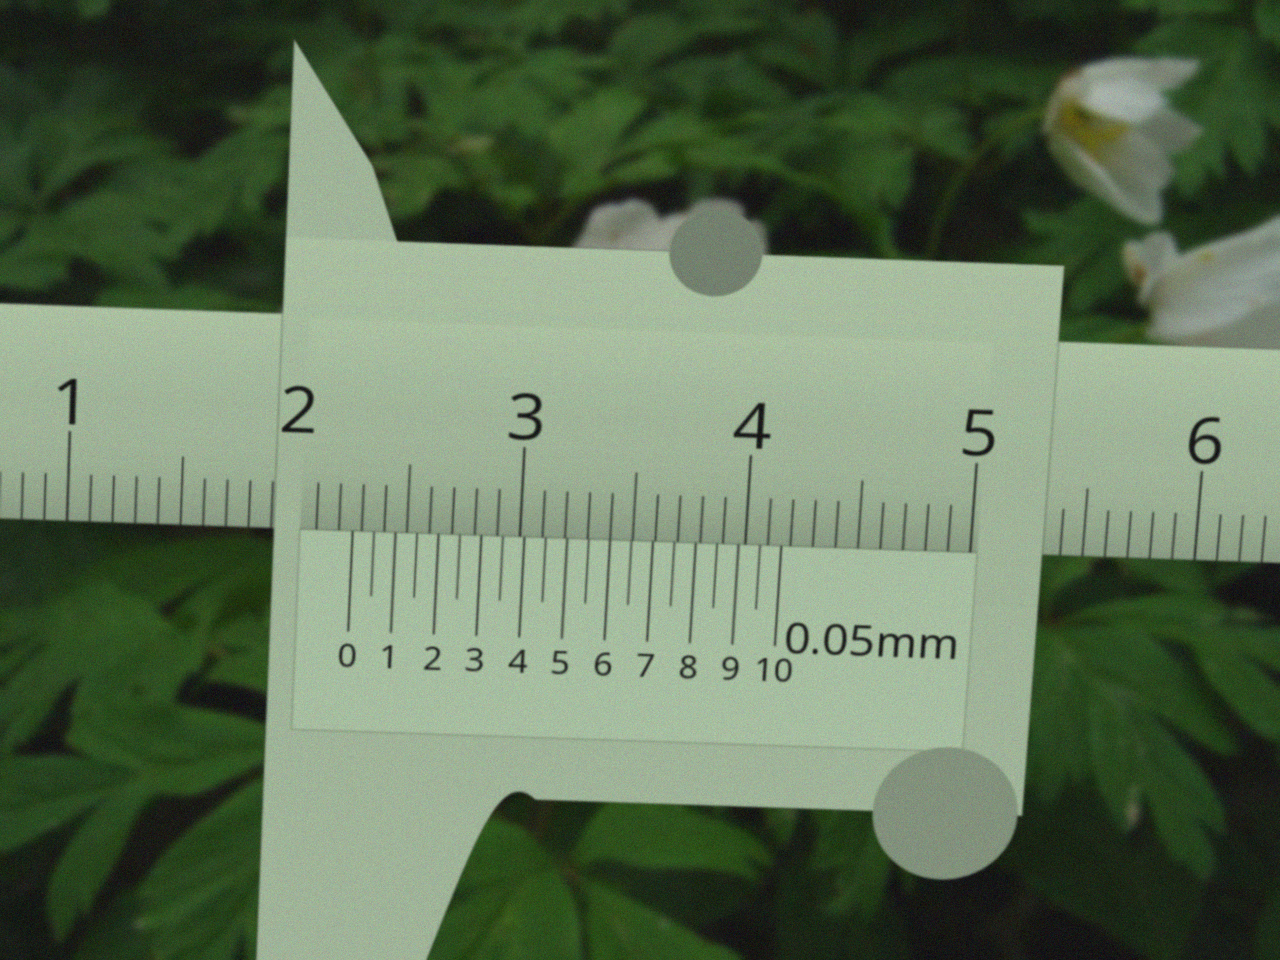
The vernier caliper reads 22.6 mm
